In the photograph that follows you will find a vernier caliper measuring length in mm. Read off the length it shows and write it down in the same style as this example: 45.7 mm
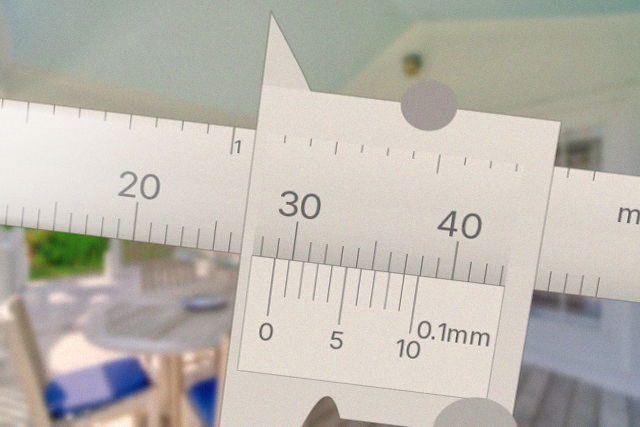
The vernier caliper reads 28.9 mm
